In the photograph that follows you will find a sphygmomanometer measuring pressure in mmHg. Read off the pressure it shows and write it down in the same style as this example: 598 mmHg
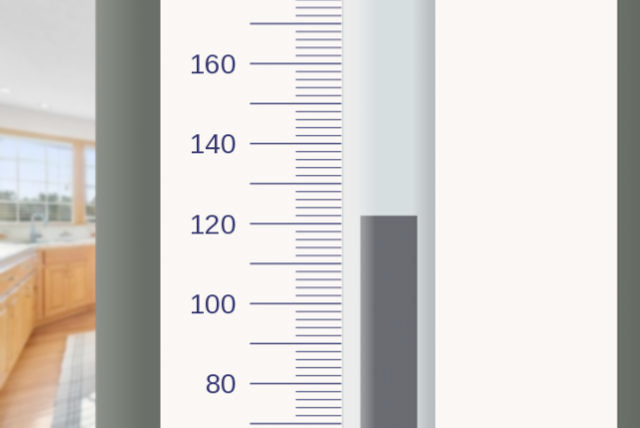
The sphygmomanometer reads 122 mmHg
